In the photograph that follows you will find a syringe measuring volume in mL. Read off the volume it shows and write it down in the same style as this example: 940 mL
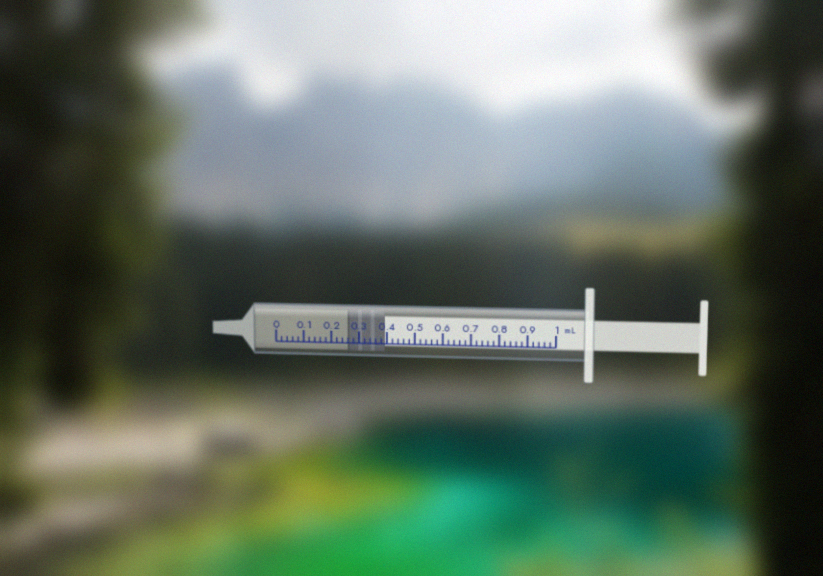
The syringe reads 0.26 mL
